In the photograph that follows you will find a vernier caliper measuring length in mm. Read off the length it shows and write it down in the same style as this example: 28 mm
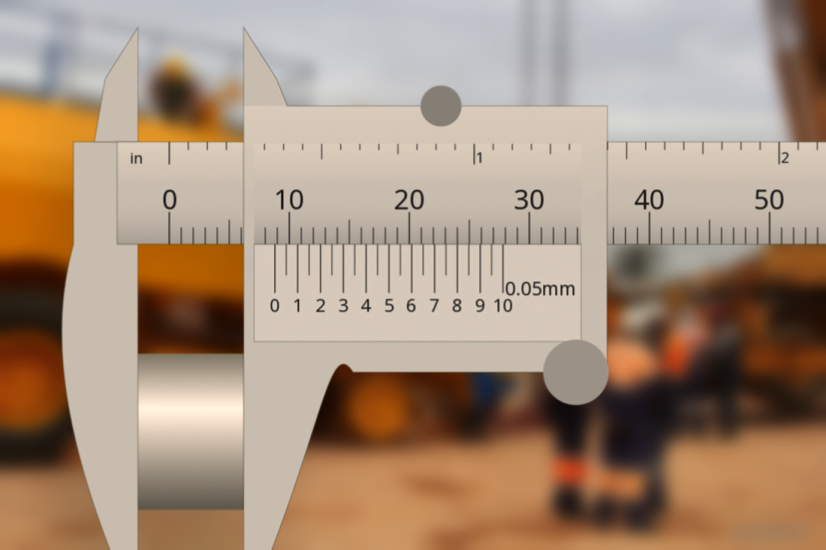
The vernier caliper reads 8.8 mm
